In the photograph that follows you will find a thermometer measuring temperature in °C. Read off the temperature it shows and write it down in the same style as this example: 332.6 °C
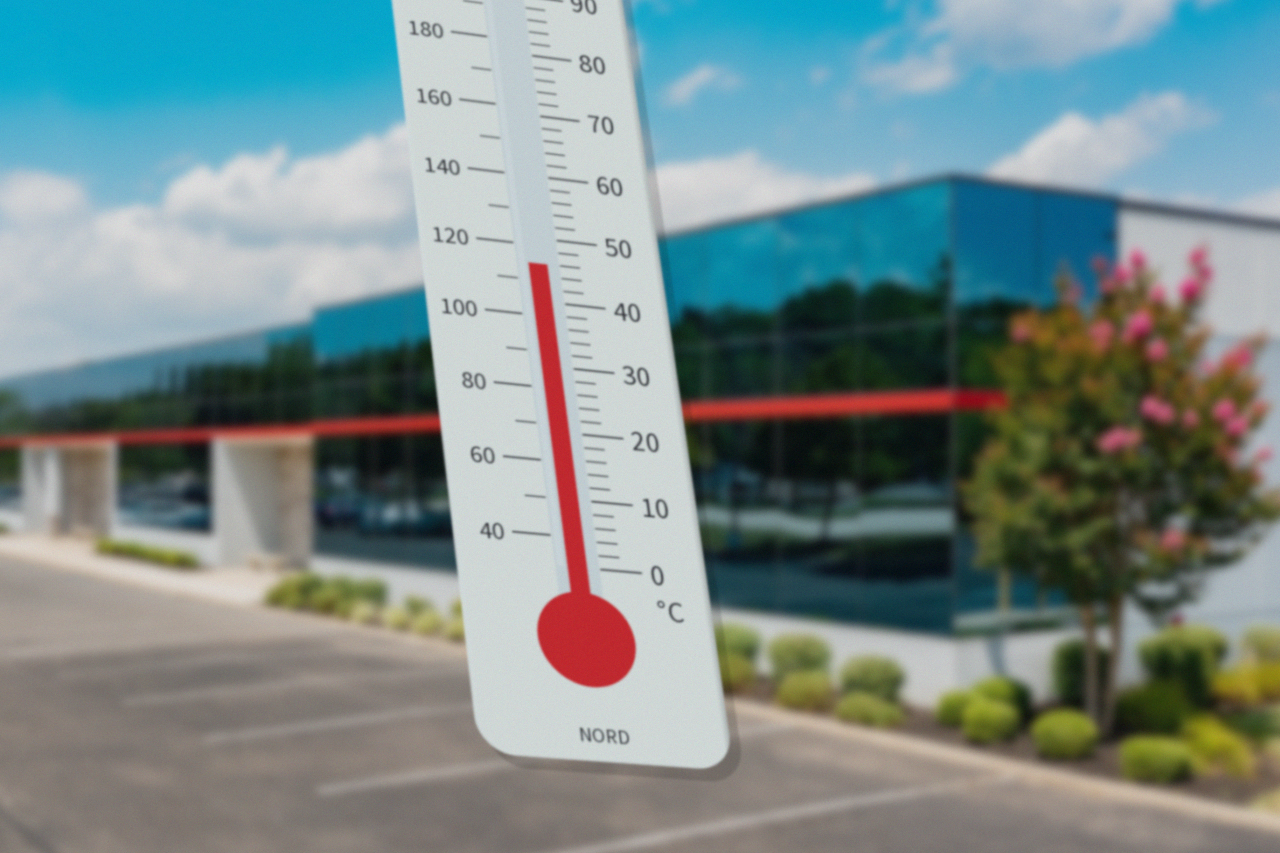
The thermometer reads 46 °C
